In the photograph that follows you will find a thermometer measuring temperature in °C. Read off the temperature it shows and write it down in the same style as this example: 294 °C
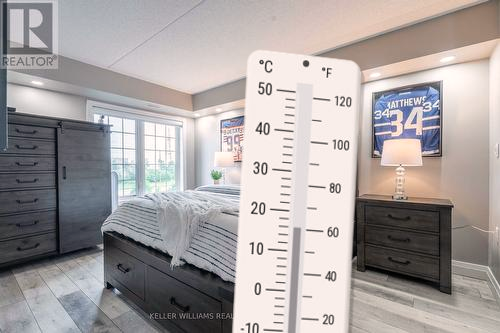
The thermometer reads 16 °C
